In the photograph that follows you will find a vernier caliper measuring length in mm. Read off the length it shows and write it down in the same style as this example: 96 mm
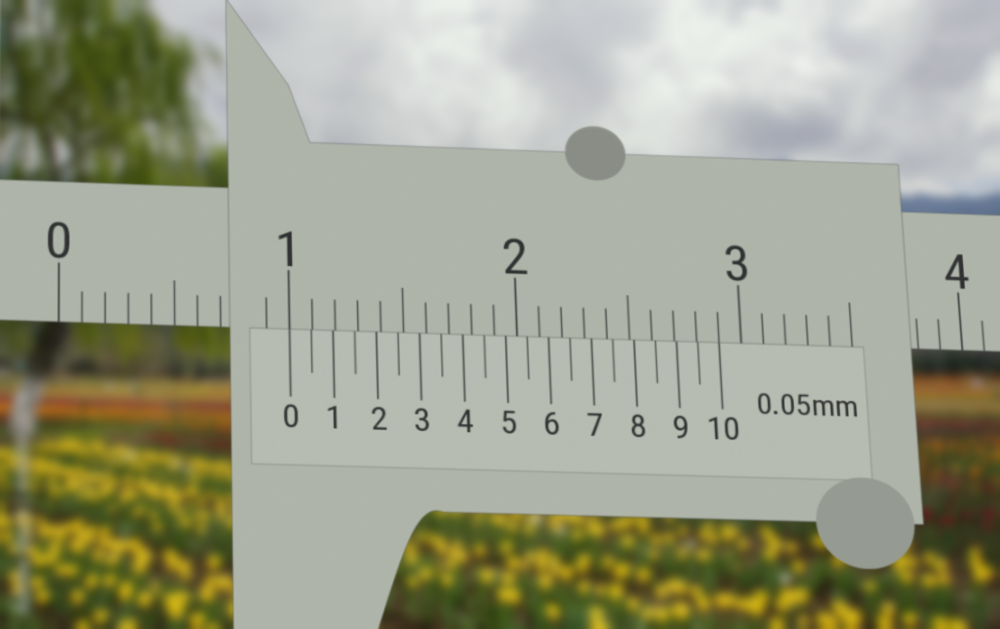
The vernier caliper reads 10.0 mm
